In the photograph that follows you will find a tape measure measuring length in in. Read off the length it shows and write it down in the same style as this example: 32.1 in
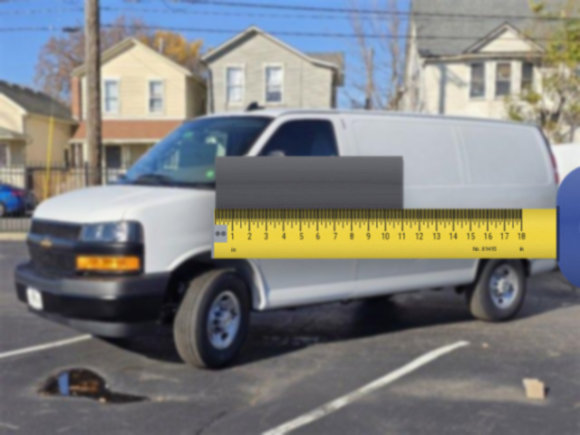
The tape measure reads 11 in
